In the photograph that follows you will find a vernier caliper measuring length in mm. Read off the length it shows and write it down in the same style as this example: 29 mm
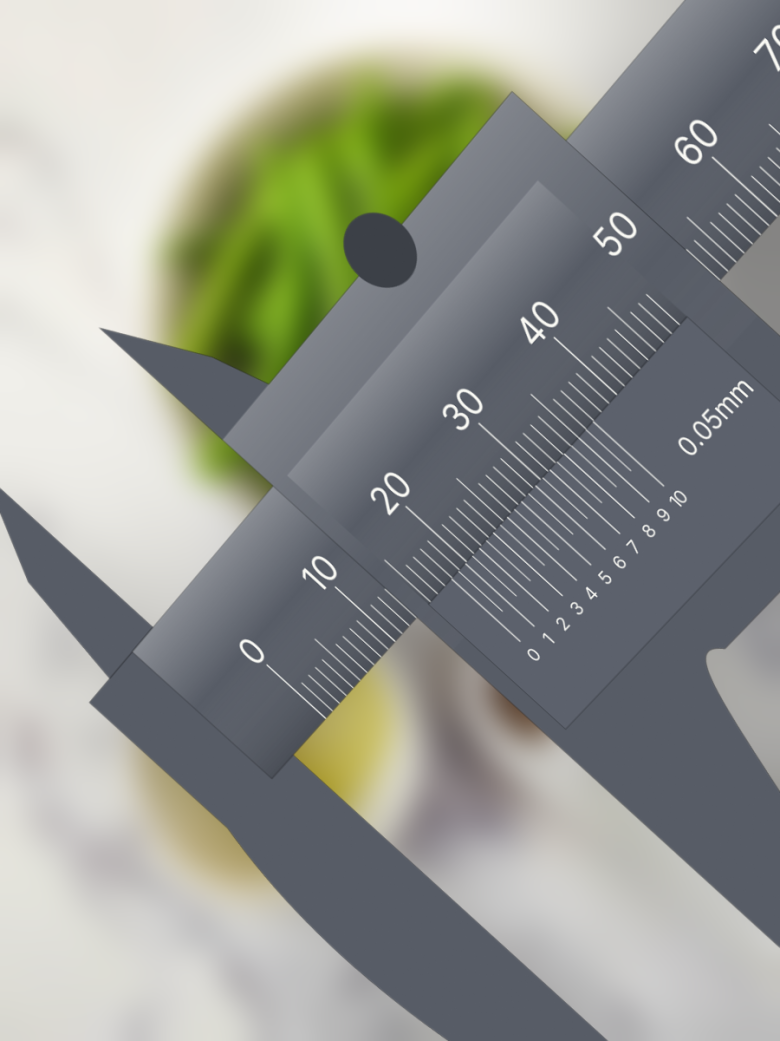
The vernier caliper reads 17.9 mm
